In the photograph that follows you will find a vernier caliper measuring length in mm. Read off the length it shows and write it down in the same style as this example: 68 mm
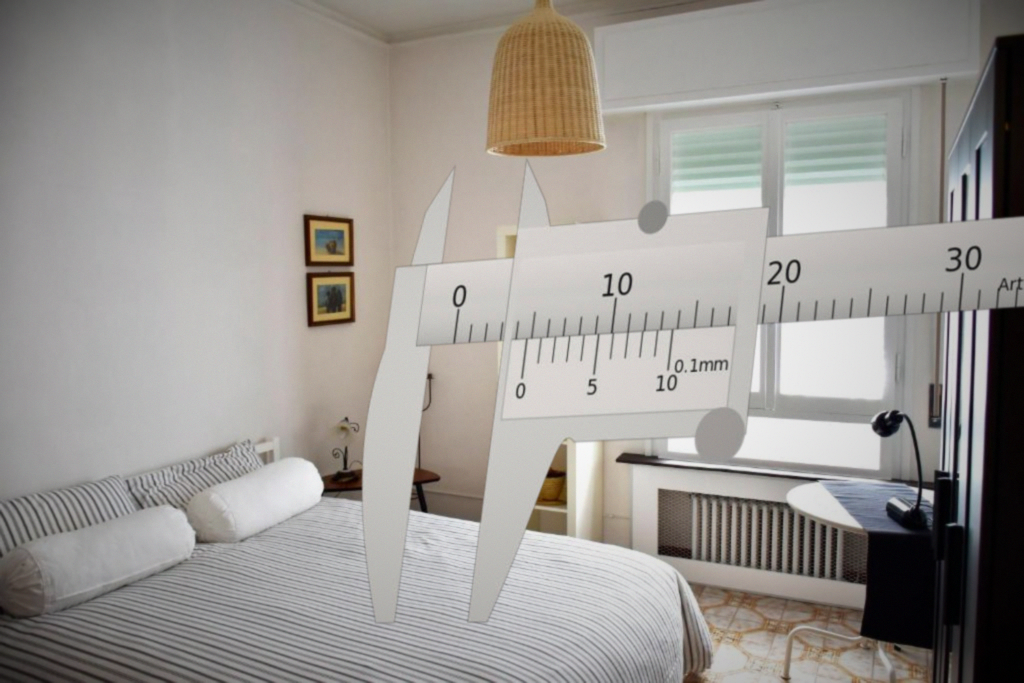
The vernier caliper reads 4.7 mm
